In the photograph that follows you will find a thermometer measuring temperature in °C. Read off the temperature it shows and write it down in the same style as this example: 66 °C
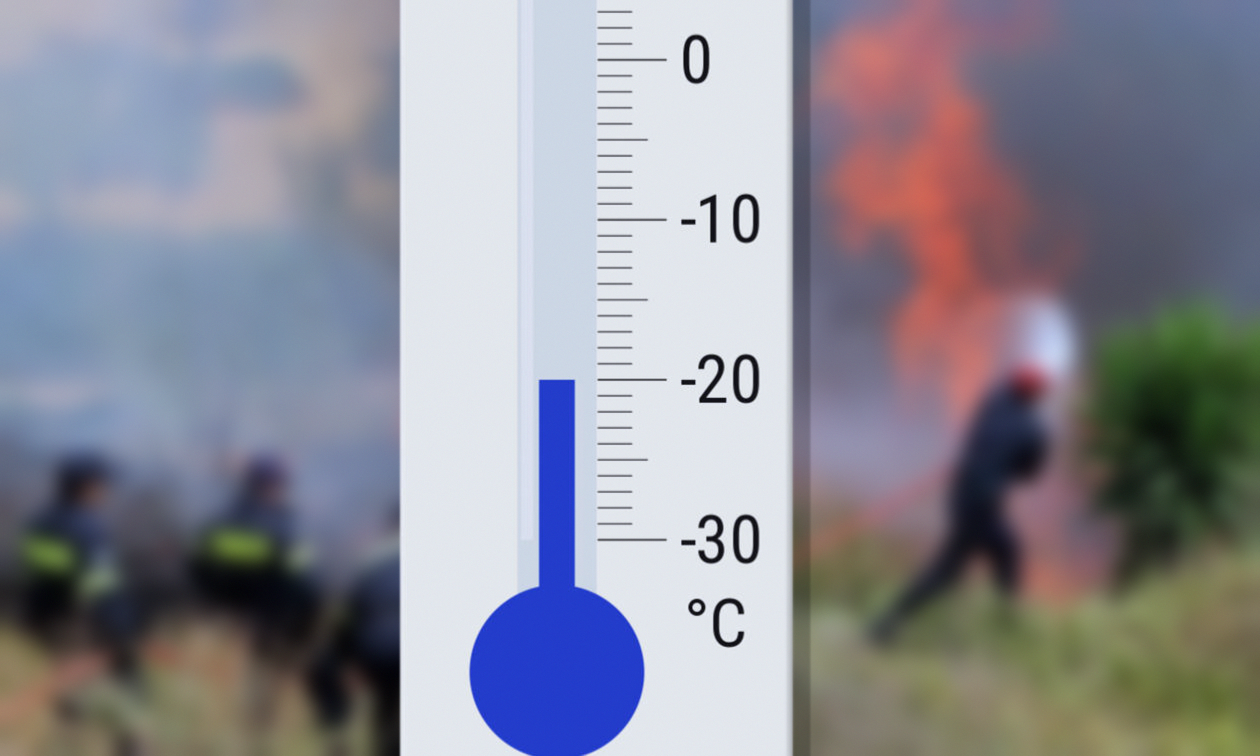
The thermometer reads -20 °C
